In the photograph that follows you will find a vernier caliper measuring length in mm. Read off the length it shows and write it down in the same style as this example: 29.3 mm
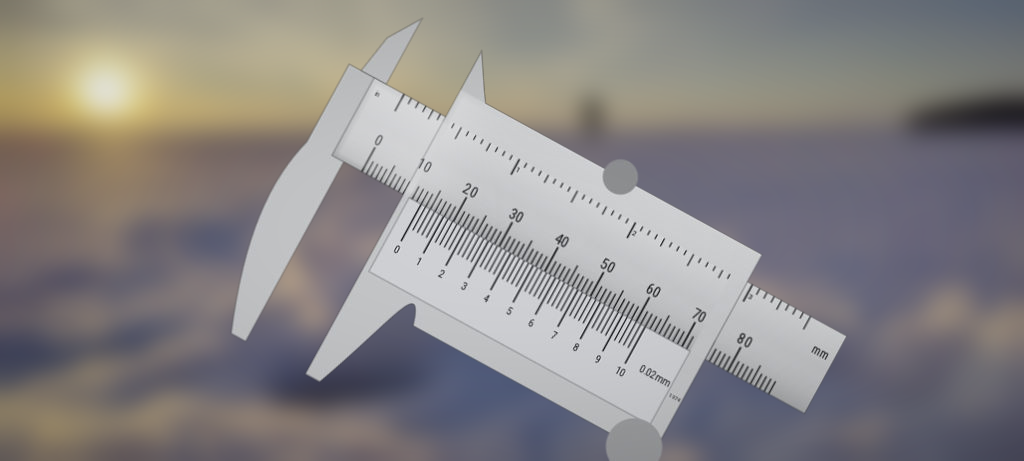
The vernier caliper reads 13.0 mm
